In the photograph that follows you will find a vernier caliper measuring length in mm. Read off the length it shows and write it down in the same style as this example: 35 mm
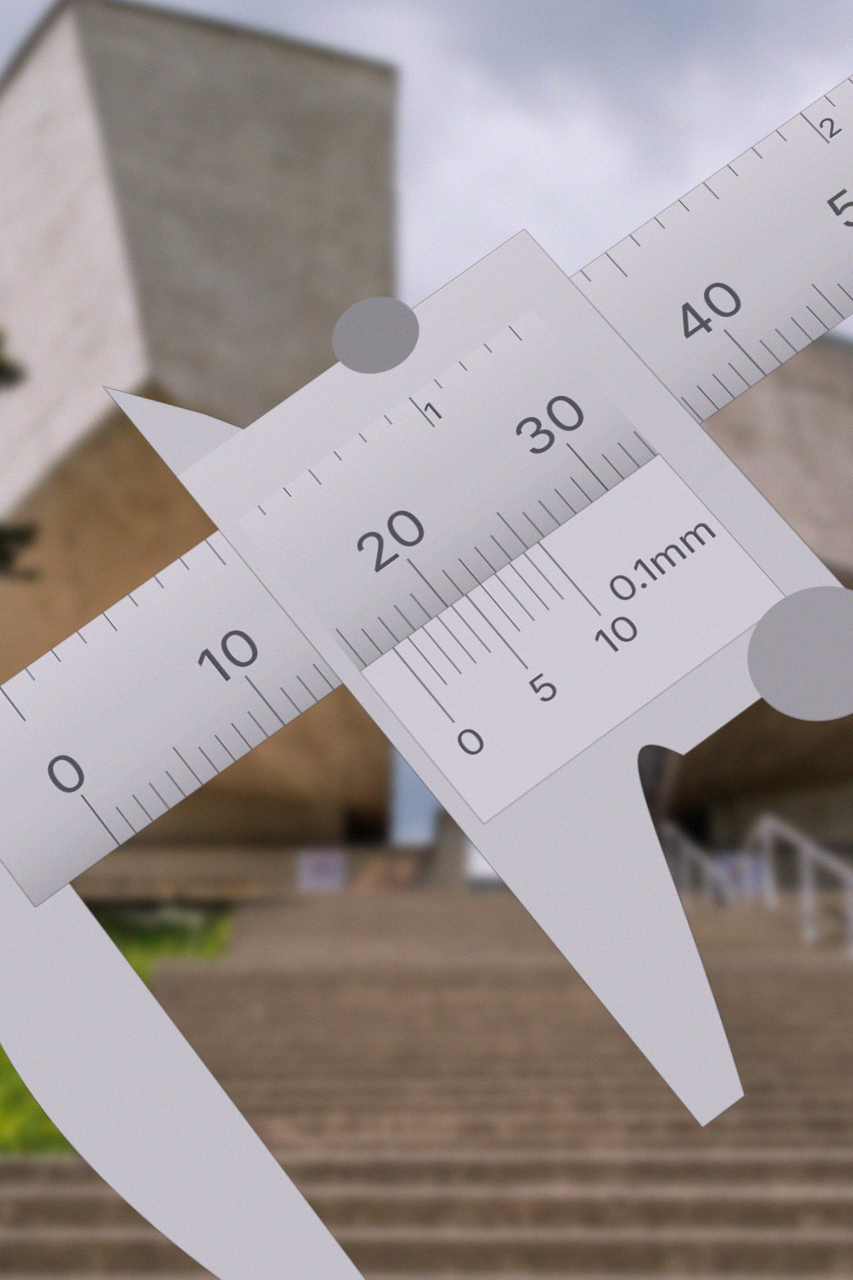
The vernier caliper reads 16.6 mm
